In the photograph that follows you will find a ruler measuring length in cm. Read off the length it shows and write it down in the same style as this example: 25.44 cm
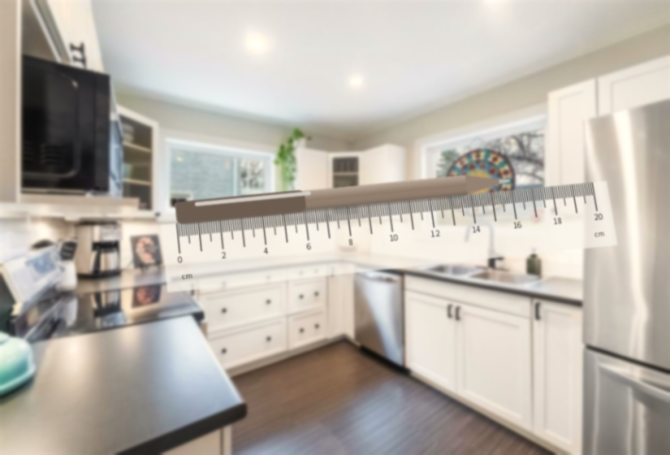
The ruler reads 16 cm
